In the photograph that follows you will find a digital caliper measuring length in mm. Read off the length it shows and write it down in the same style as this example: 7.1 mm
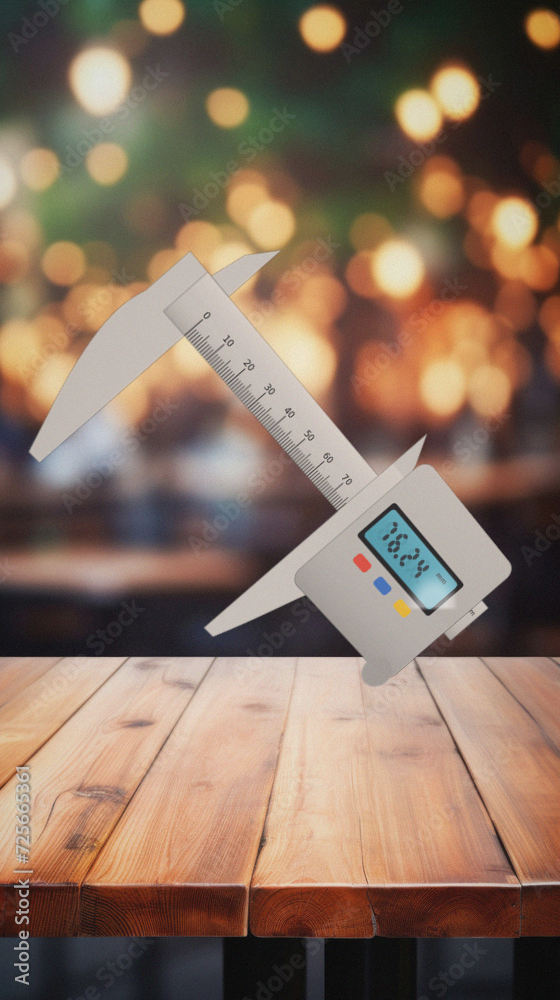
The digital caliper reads 76.24 mm
